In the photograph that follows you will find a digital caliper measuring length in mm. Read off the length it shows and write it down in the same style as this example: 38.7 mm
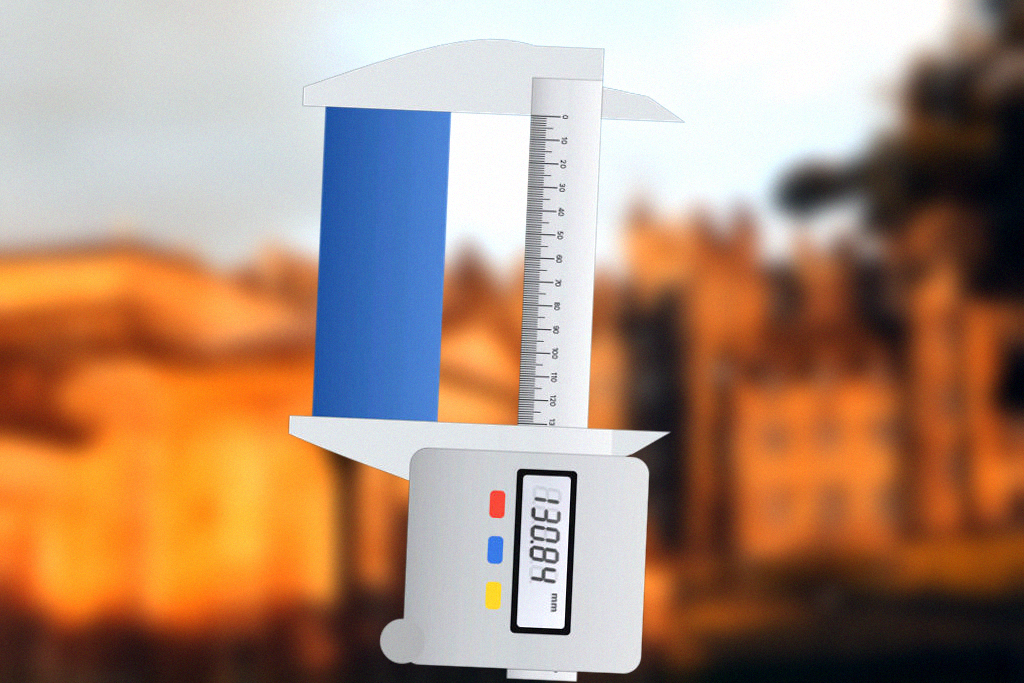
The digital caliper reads 130.84 mm
